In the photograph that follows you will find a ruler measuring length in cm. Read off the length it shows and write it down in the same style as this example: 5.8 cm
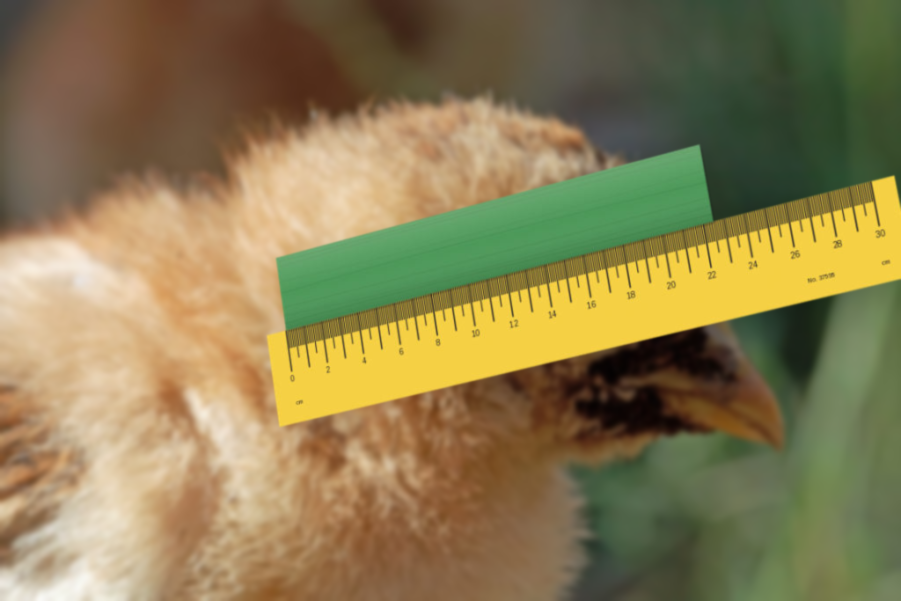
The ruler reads 22.5 cm
